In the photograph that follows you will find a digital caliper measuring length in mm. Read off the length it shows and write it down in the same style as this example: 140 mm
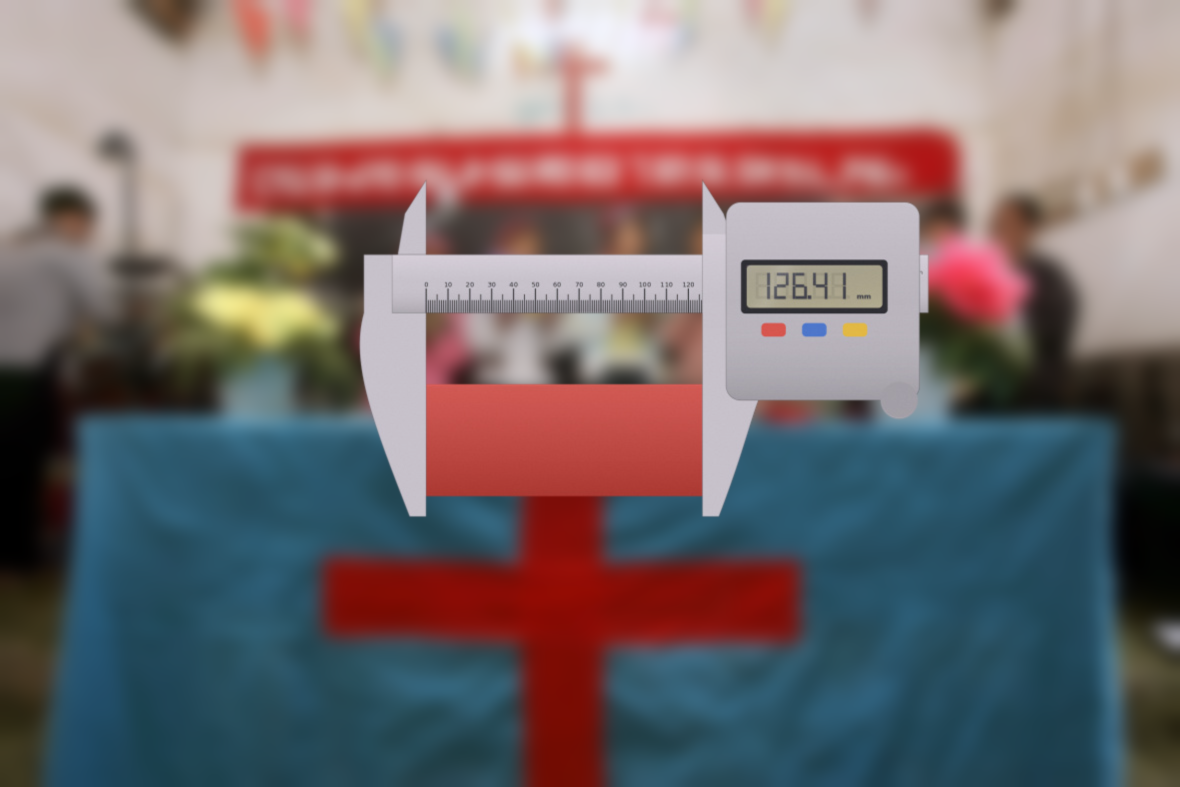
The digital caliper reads 126.41 mm
